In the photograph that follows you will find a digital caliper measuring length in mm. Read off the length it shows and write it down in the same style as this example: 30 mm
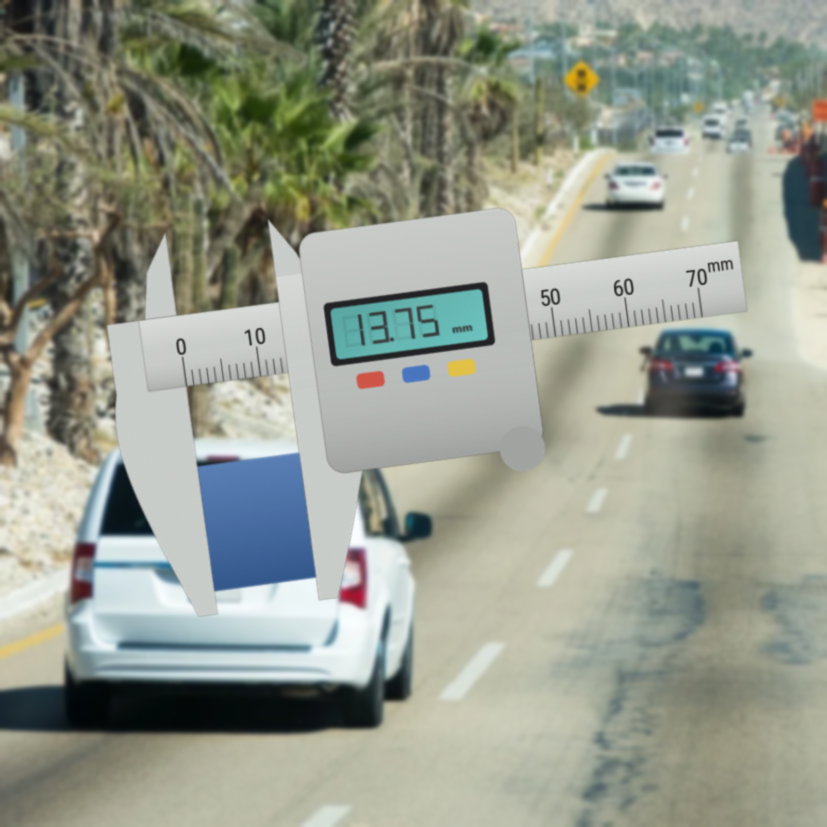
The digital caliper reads 13.75 mm
